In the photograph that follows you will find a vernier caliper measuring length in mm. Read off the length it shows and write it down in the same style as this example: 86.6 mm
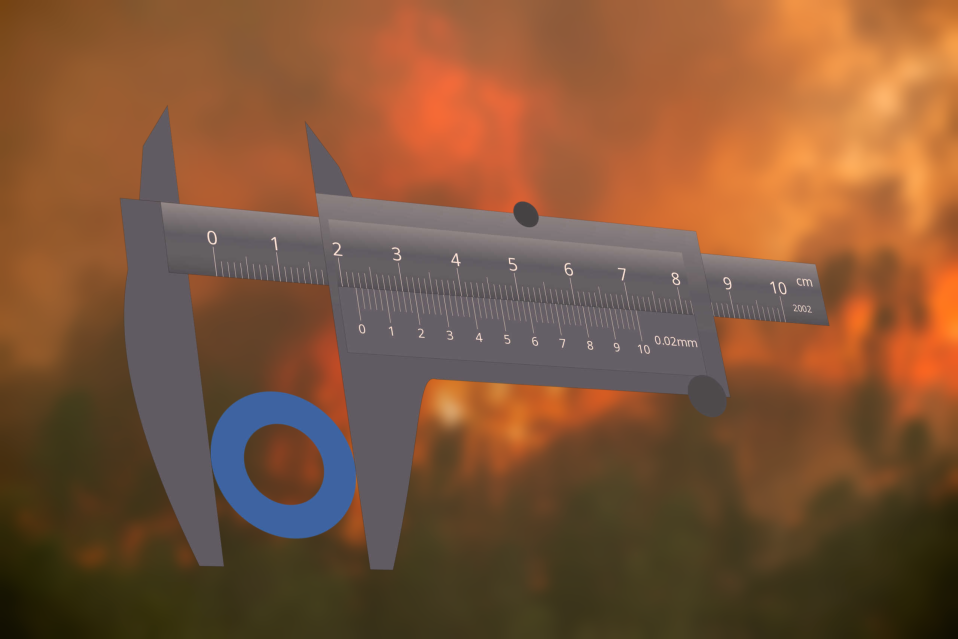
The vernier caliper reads 22.2 mm
